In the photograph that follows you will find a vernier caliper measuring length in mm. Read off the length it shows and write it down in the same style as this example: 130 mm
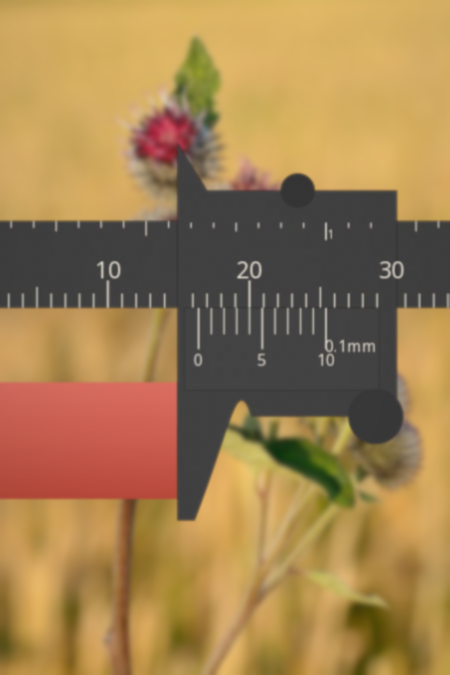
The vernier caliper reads 16.4 mm
